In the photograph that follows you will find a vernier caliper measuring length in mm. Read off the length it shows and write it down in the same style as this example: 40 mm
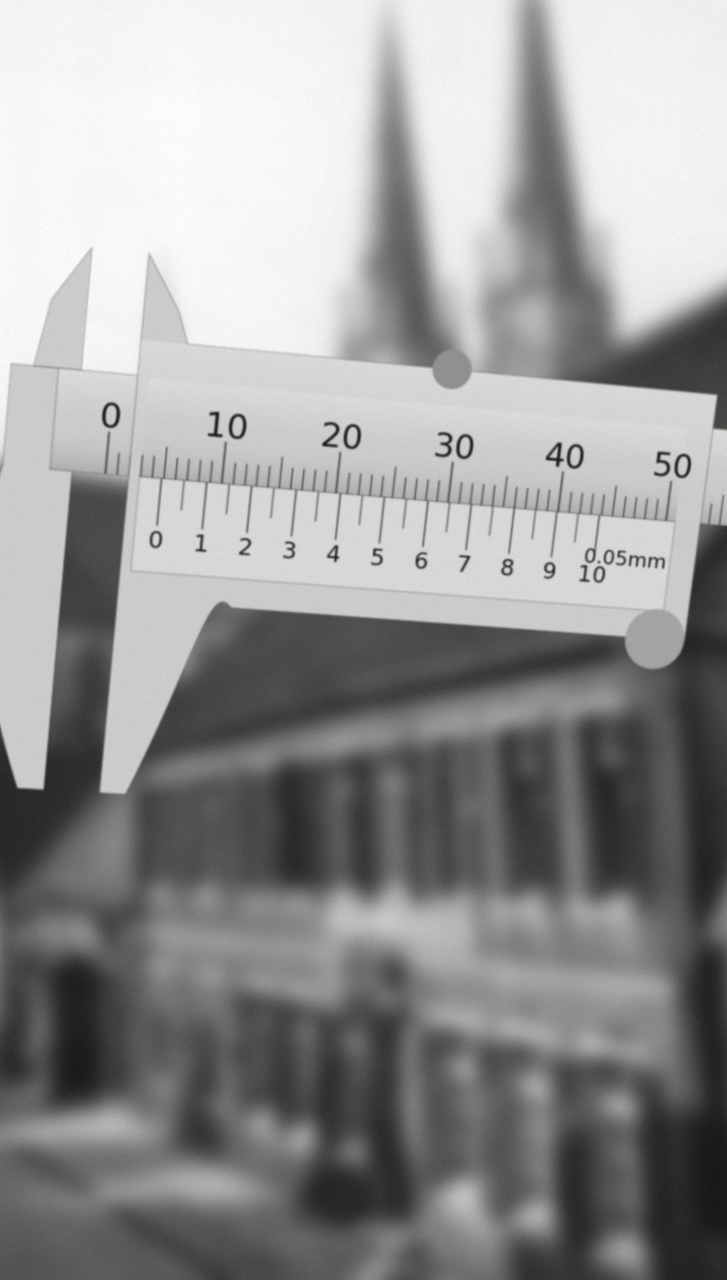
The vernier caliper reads 4.8 mm
